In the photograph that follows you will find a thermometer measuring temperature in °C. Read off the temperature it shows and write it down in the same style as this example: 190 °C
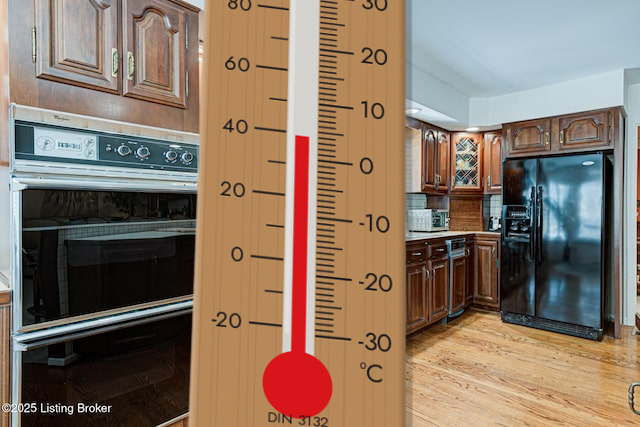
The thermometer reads 4 °C
